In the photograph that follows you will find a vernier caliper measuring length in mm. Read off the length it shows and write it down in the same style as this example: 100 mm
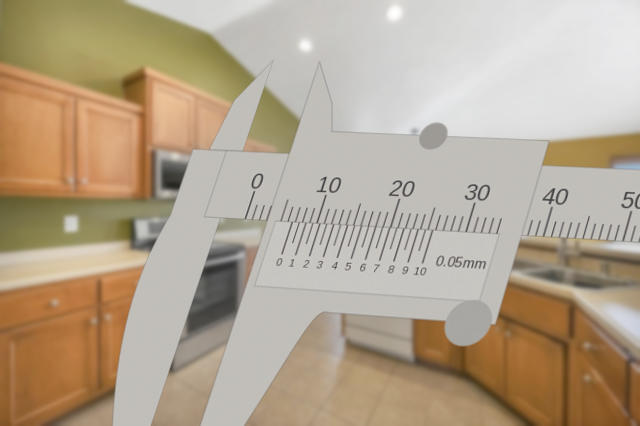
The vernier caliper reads 6.6 mm
